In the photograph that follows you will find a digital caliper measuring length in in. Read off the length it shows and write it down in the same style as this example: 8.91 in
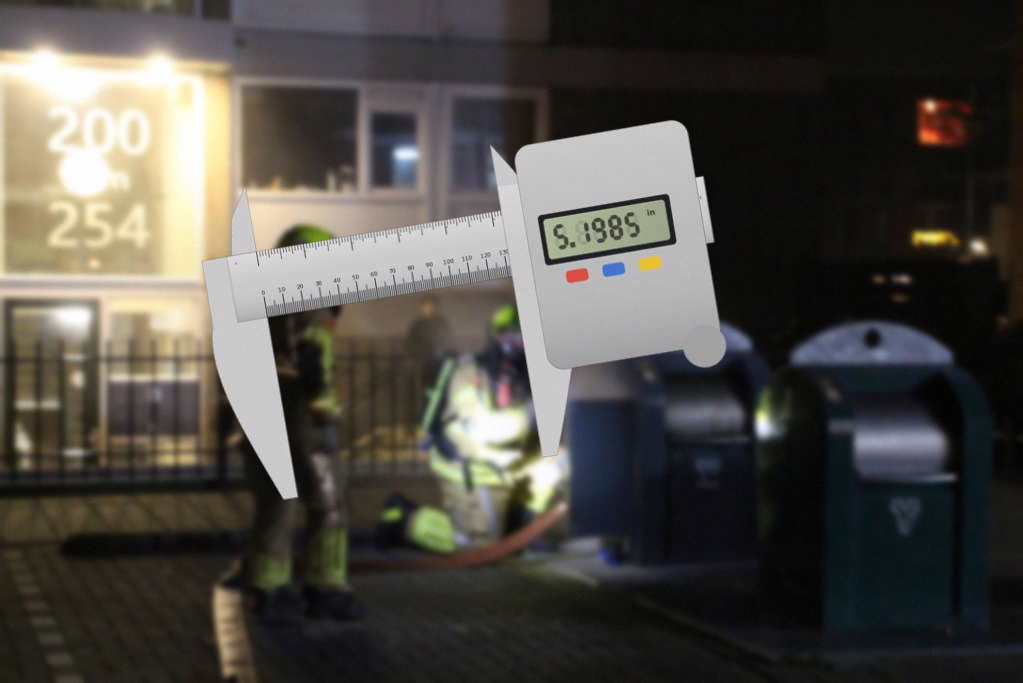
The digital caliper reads 5.1985 in
